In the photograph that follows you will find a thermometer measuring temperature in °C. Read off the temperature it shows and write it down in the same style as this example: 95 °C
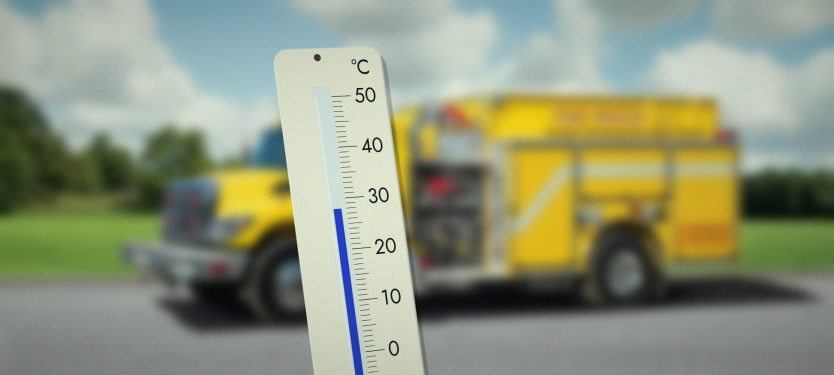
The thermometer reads 28 °C
